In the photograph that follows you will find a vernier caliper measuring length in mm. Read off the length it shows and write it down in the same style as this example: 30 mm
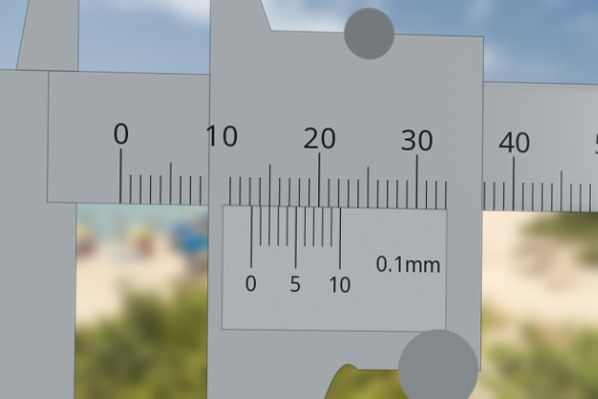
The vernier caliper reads 13.2 mm
